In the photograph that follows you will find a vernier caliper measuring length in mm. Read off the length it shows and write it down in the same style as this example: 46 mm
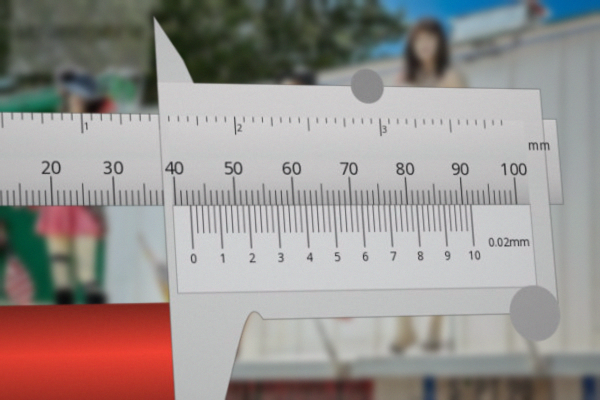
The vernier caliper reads 42.5 mm
